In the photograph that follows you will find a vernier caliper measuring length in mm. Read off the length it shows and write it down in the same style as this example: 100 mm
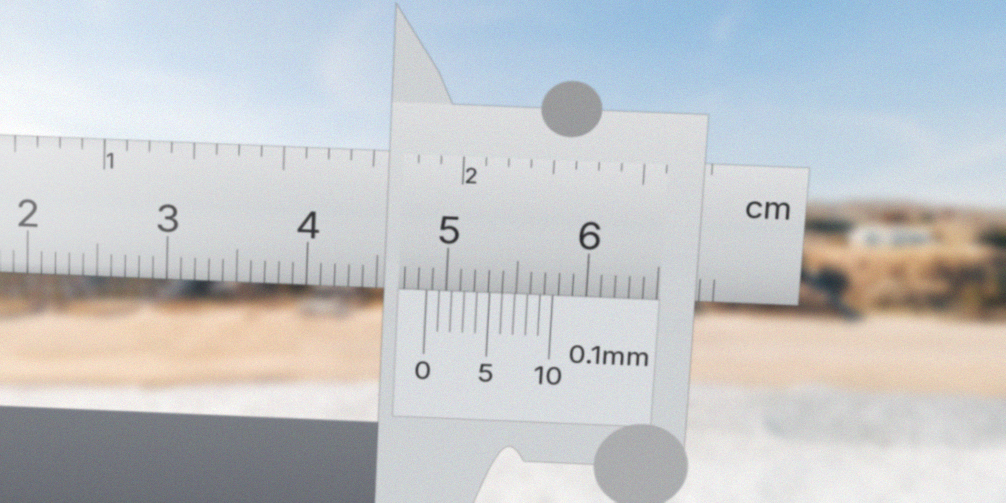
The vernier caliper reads 48.6 mm
